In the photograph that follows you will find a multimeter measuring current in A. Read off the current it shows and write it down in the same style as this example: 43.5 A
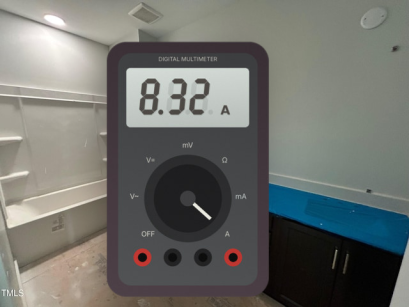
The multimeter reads 8.32 A
